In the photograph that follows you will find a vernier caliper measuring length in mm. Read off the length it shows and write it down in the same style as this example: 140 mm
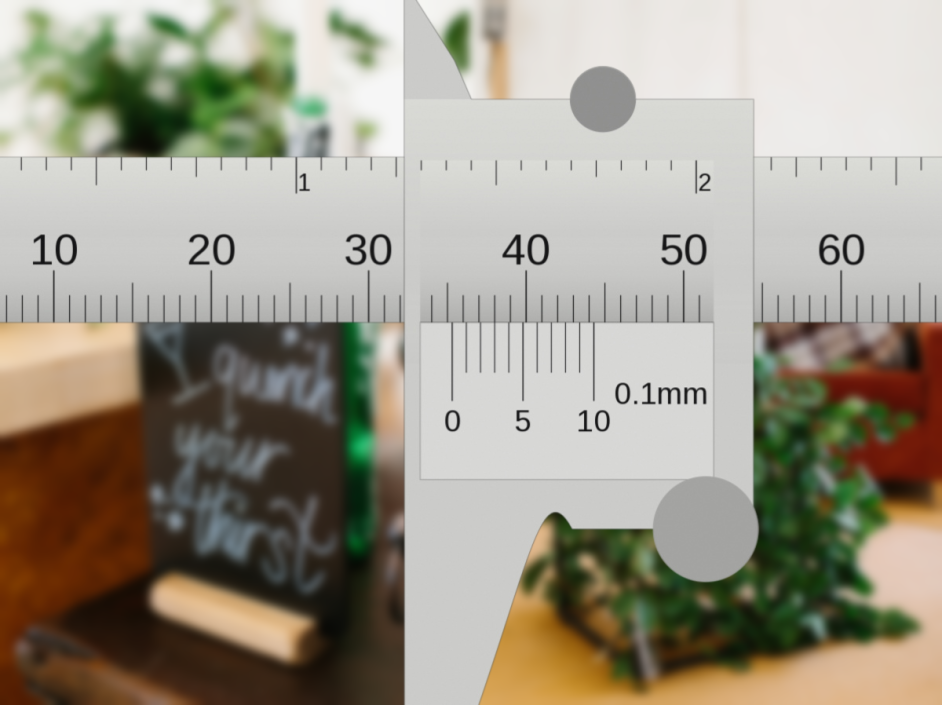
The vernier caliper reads 35.3 mm
